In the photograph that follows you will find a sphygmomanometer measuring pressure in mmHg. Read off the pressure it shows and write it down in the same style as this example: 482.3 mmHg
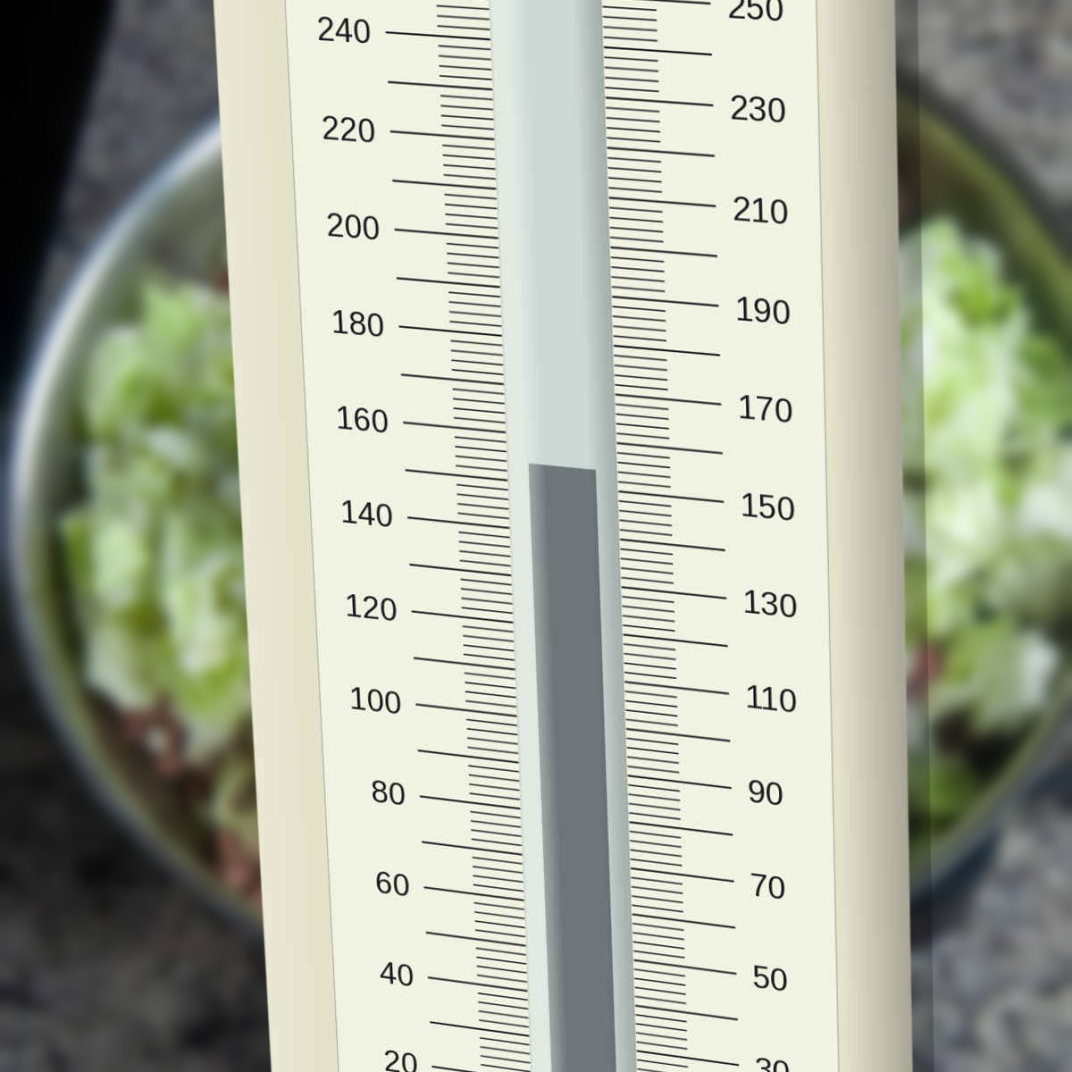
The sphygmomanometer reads 154 mmHg
